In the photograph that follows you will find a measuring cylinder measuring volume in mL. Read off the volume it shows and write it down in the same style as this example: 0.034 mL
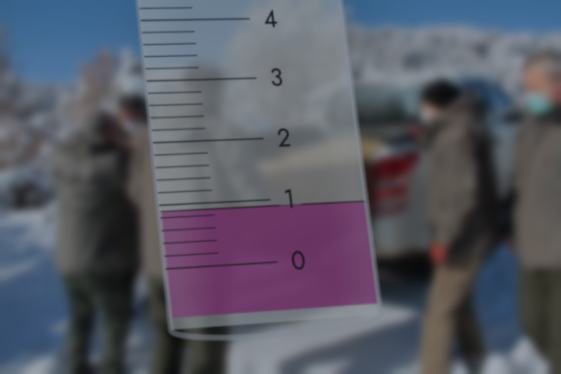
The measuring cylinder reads 0.9 mL
